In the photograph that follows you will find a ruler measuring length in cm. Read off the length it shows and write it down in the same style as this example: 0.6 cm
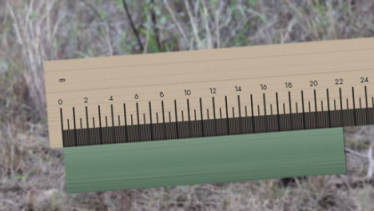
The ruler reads 22 cm
